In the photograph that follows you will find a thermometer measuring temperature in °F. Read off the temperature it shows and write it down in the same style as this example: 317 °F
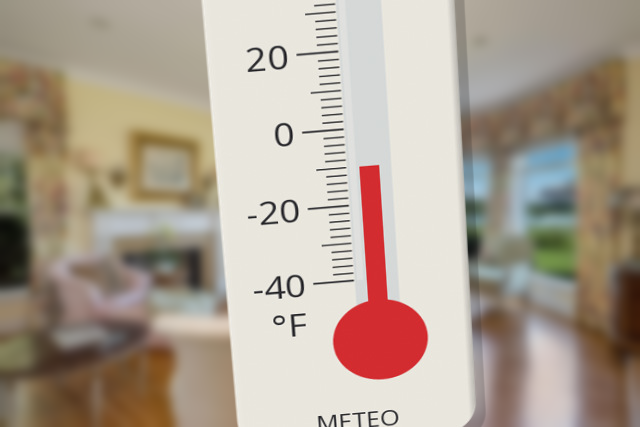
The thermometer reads -10 °F
